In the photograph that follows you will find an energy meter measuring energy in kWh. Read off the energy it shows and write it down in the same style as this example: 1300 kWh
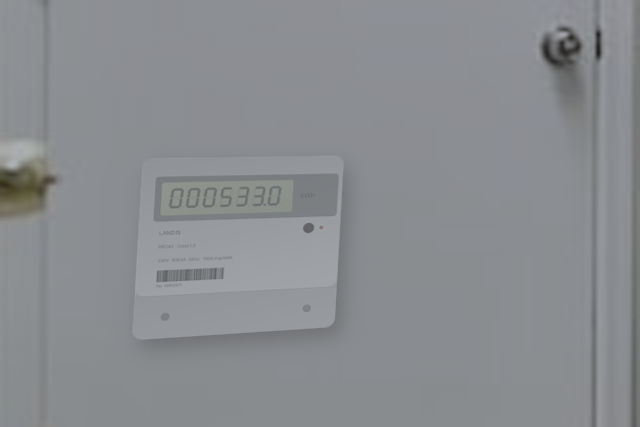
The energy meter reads 533.0 kWh
